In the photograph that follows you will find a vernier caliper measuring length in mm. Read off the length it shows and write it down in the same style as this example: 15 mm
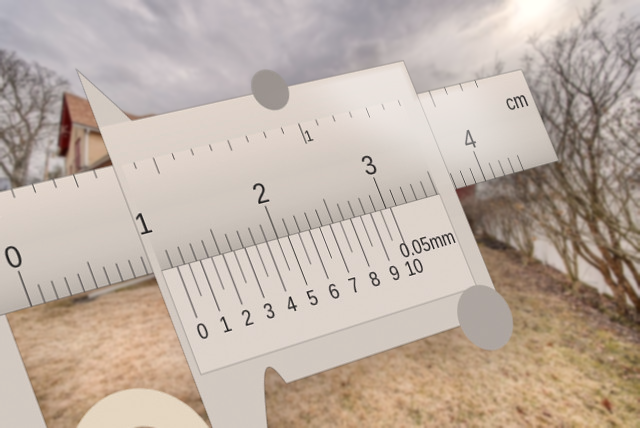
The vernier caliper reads 11.4 mm
